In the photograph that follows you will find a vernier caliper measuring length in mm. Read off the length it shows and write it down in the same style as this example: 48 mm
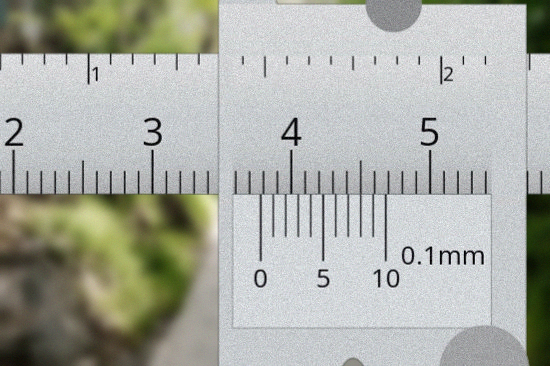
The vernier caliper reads 37.8 mm
